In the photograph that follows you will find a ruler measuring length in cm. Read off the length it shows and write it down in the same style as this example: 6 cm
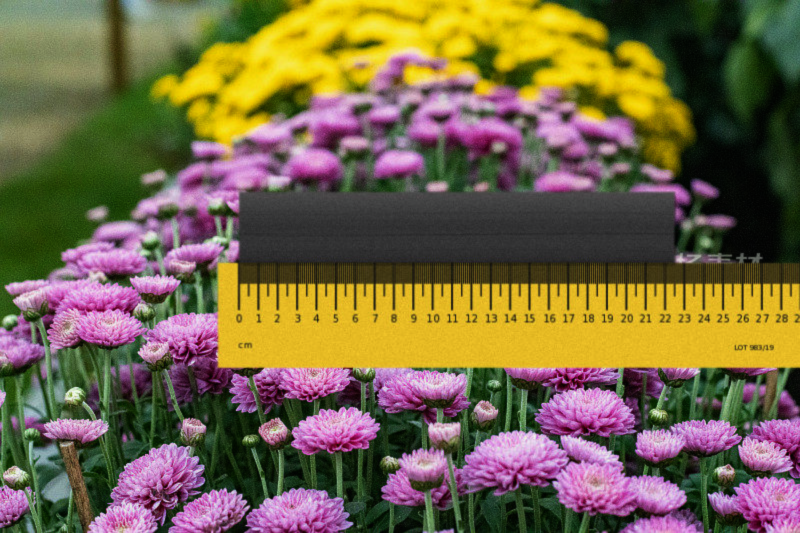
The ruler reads 22.5 cm
